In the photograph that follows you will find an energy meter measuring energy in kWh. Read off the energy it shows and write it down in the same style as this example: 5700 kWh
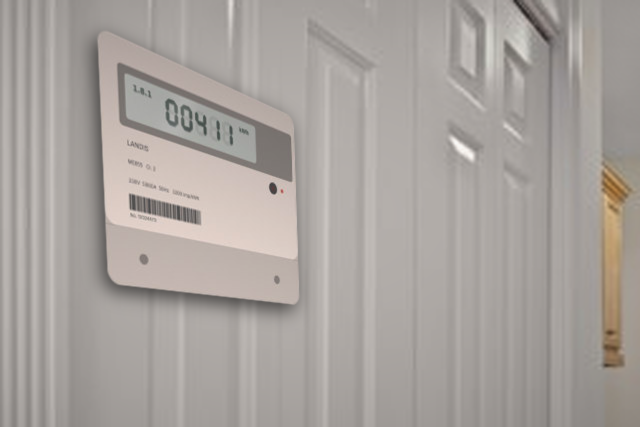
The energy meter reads 411 kWh
